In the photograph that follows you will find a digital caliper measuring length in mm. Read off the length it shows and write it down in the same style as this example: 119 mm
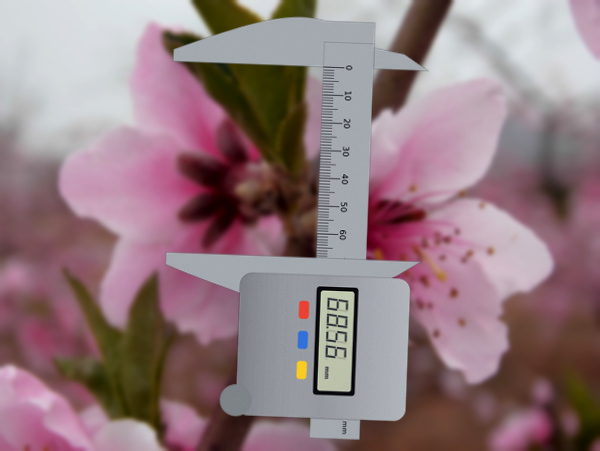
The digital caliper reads 68.56 mm
